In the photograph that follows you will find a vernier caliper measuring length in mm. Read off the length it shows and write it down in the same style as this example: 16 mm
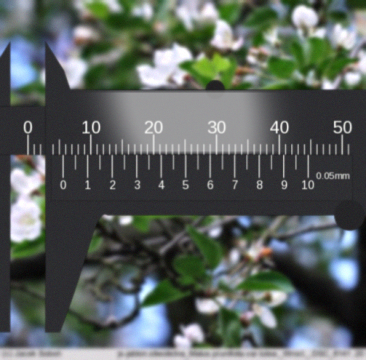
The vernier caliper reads 5.6 mm
